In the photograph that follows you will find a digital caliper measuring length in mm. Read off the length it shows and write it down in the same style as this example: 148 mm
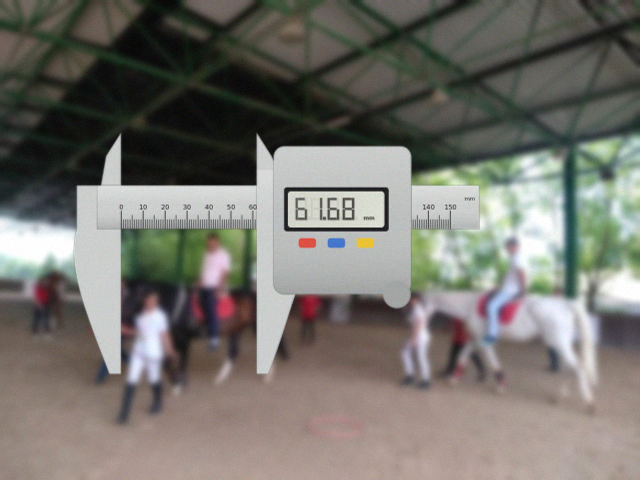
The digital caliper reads 61.68 mm
